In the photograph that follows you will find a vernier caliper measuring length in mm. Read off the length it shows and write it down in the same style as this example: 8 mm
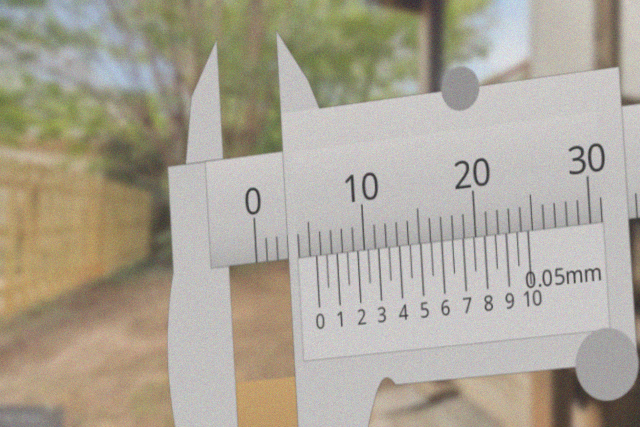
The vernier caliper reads 5.6 mm
